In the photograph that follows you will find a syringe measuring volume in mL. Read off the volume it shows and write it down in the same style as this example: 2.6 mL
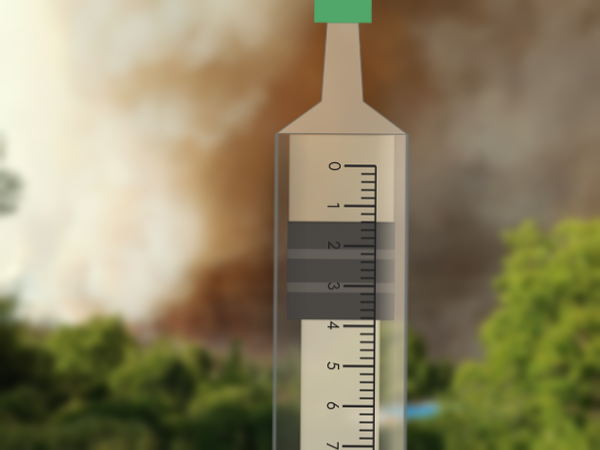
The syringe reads 1.4 mL
